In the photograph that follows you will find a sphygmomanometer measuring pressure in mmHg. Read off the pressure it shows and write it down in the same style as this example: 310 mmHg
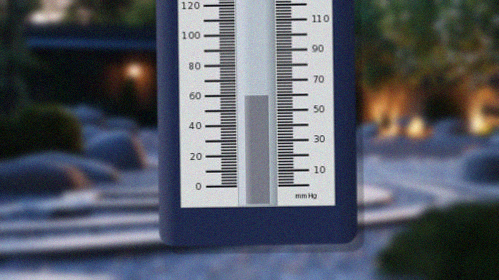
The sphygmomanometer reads 60 mmHg
